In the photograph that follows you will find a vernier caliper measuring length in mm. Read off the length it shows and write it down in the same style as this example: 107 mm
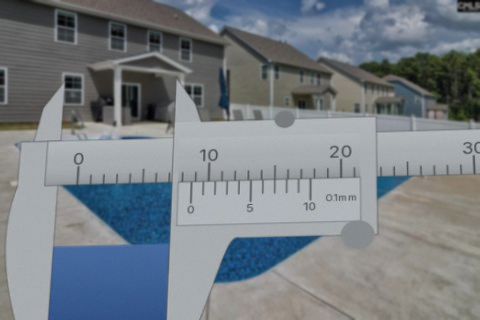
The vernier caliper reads 8.7 mm
